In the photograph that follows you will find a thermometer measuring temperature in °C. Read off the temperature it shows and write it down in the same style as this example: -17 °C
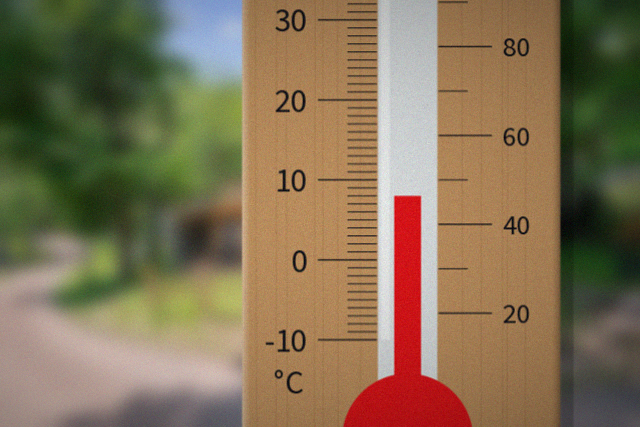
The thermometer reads 8 °C
